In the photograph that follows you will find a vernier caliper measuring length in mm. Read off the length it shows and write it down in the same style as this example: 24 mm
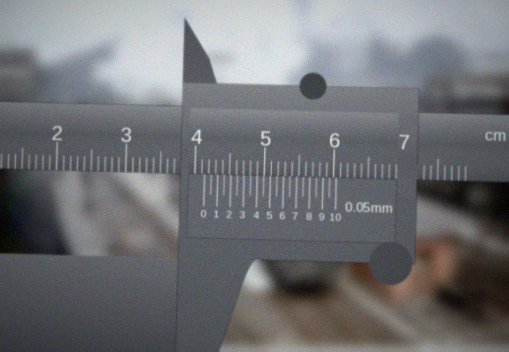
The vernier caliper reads 41.4 mm
